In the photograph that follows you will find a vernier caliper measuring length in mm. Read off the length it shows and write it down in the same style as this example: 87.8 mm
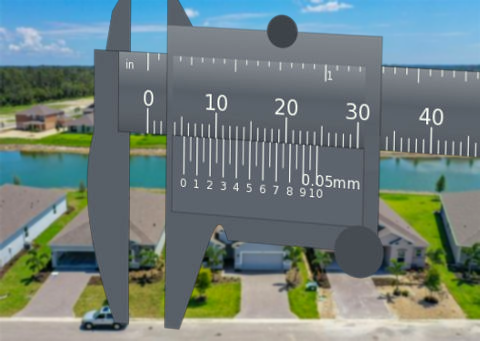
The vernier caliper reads 5.4 mm
